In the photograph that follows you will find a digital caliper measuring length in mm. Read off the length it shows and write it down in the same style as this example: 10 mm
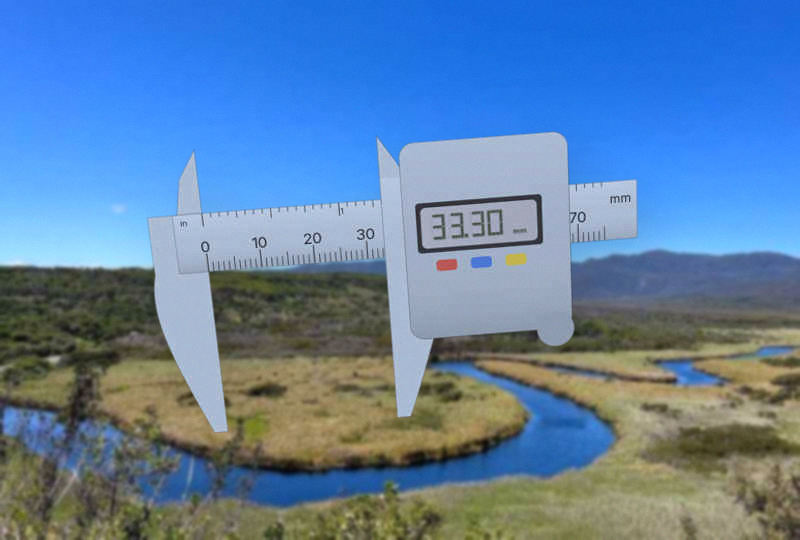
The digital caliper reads 33.30 mm
